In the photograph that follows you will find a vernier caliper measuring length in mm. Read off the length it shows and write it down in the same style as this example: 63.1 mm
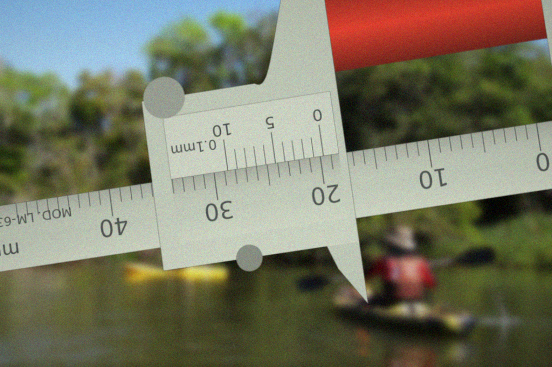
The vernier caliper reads 19.7 mm
